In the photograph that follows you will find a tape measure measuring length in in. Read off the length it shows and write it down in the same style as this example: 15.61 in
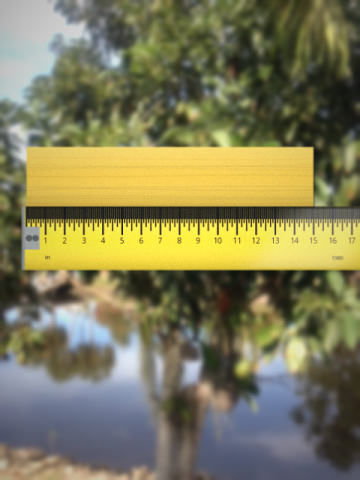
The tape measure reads 15 in
